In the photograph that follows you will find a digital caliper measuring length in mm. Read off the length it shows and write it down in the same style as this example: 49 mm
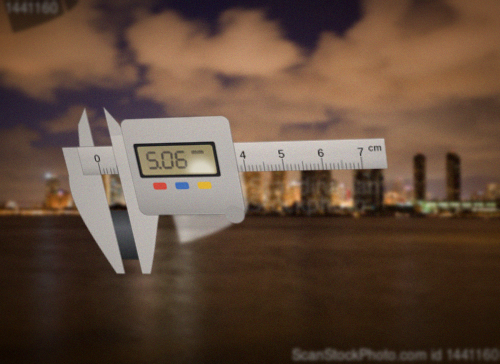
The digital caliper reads 5.06 mm
